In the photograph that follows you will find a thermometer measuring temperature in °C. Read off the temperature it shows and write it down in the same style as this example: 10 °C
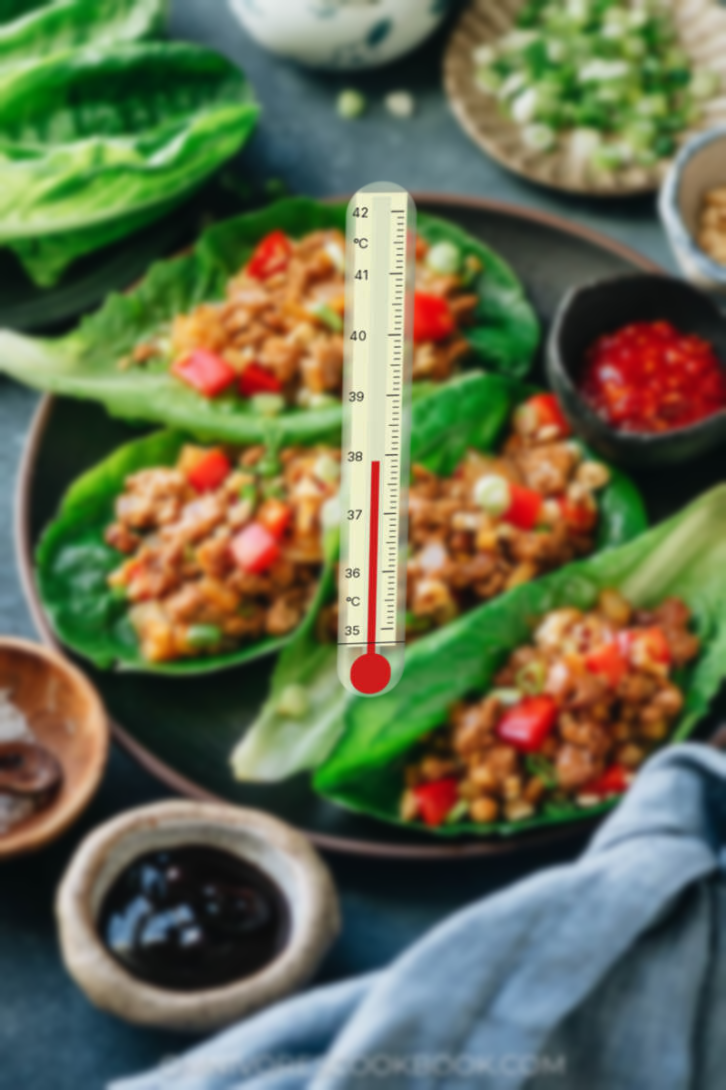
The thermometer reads 37.9 °C
